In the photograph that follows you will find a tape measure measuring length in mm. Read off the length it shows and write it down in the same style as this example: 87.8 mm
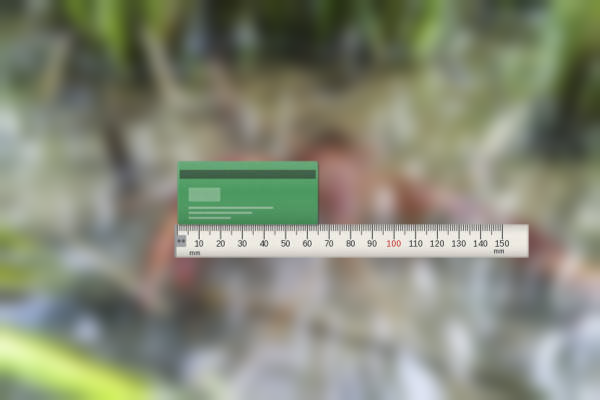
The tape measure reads 65 mm
